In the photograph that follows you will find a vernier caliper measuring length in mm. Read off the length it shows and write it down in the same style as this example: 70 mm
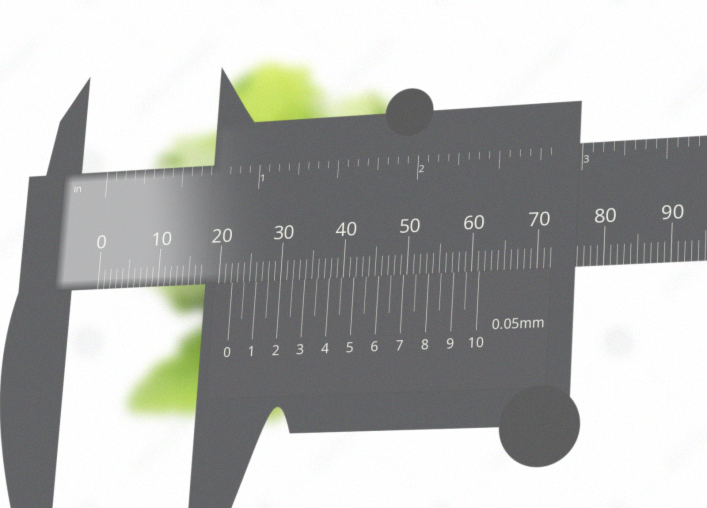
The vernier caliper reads 22.2 mm
